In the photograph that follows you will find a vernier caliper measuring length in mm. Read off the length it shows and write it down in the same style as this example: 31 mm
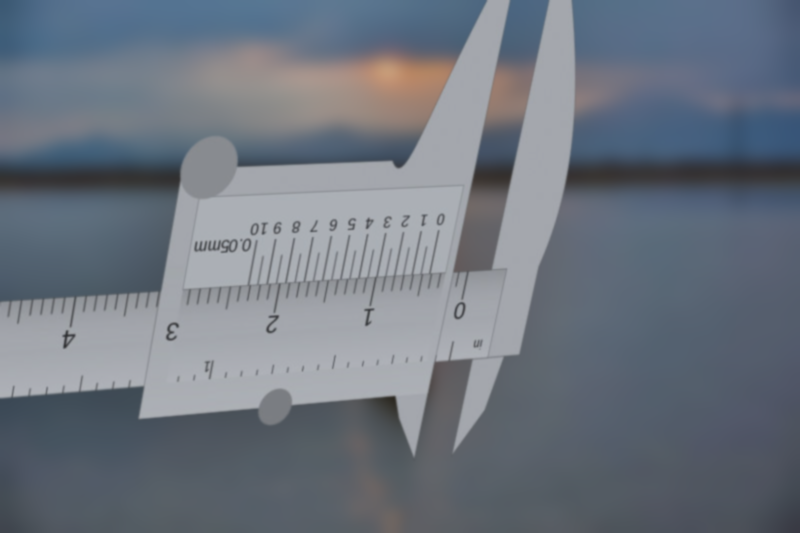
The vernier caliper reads 4.2 mm
